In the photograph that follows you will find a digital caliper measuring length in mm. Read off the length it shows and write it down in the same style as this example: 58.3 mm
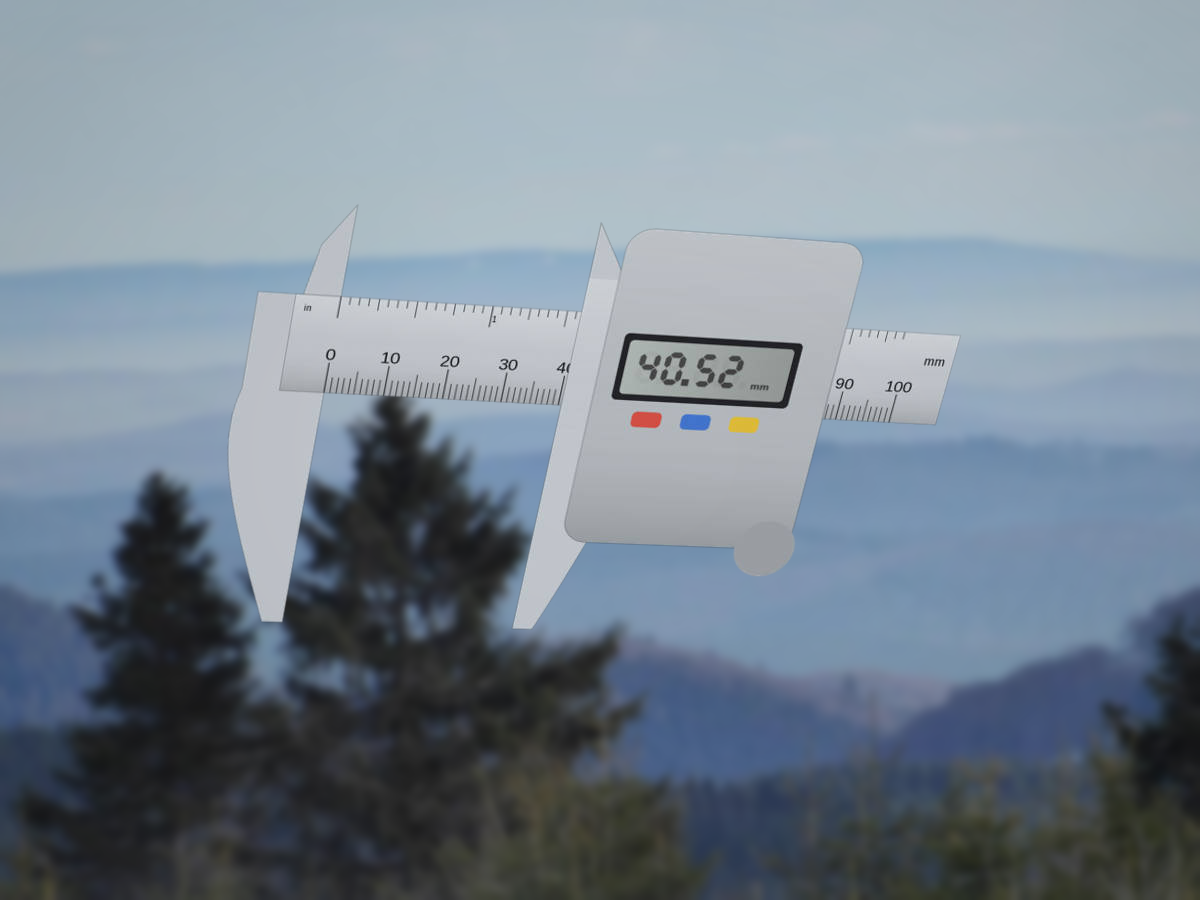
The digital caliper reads 40.52 mm
